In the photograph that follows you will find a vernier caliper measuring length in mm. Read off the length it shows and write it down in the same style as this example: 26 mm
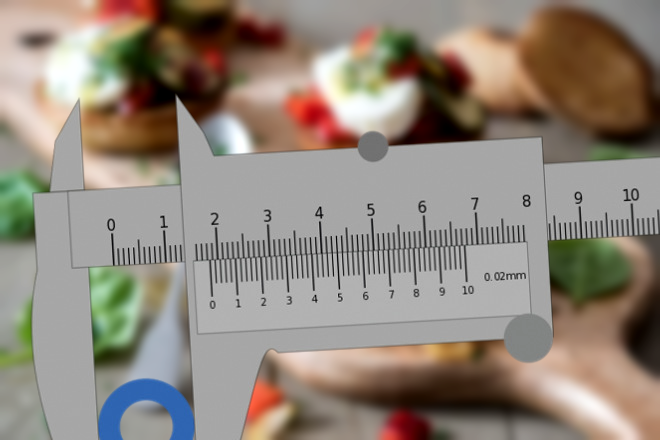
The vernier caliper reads 18.5 mm
